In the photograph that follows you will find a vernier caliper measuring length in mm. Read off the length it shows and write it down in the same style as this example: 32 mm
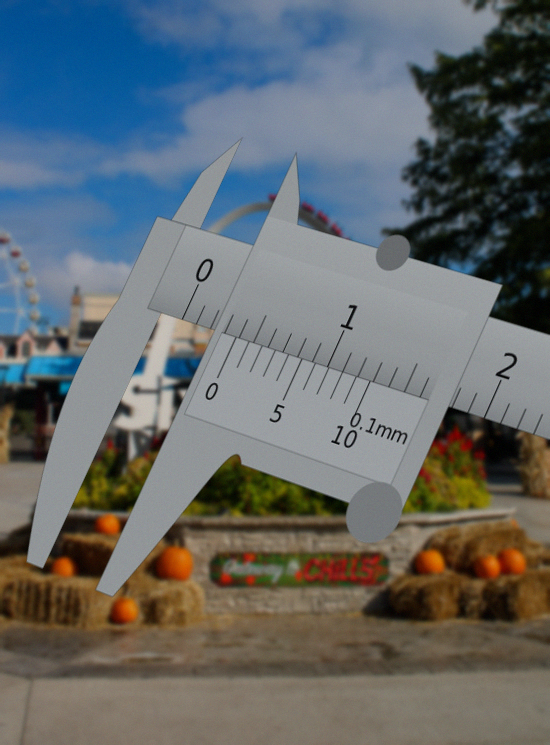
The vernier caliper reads 3.8 mm
